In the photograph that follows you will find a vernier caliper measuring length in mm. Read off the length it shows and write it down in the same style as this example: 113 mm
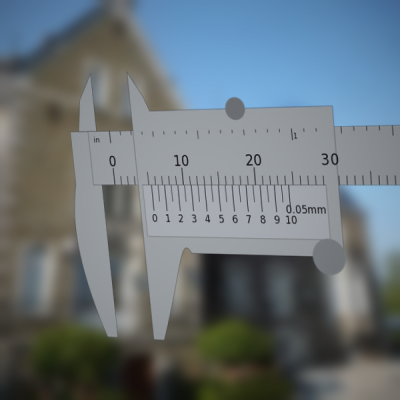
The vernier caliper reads 5.4 mm
